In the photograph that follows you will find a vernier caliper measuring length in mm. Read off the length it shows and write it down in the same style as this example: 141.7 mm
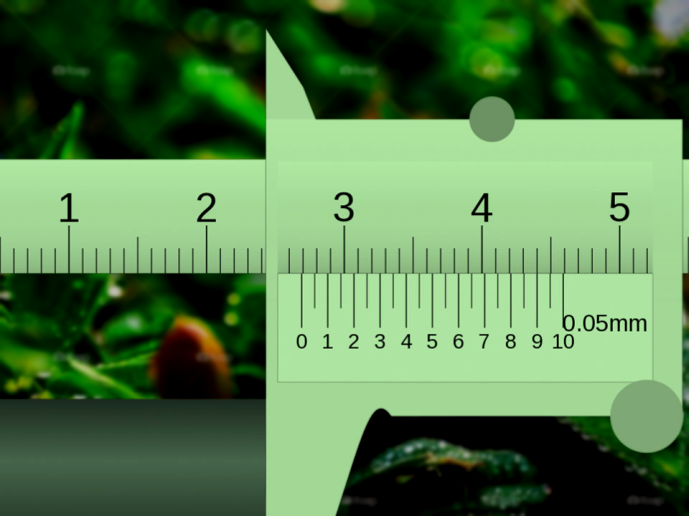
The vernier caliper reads 26.9 mm
